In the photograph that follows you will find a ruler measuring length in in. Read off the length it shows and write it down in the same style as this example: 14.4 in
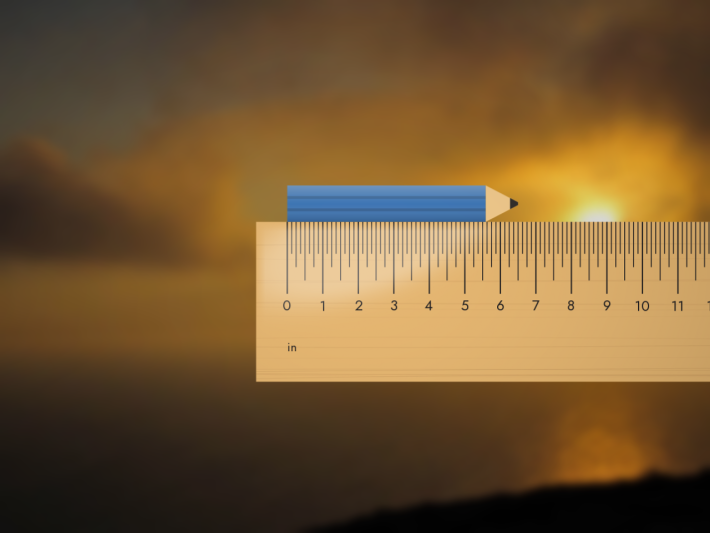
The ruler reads 6.5 in
